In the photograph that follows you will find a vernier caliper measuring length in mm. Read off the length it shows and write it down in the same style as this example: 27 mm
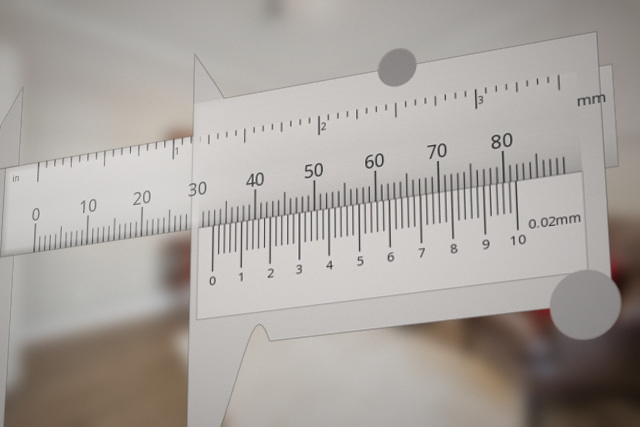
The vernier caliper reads 32.8 mm
